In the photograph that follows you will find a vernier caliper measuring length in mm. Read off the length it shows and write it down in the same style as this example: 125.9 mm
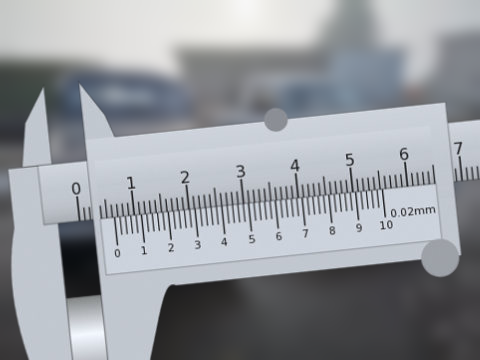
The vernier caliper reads 6.4 mm
